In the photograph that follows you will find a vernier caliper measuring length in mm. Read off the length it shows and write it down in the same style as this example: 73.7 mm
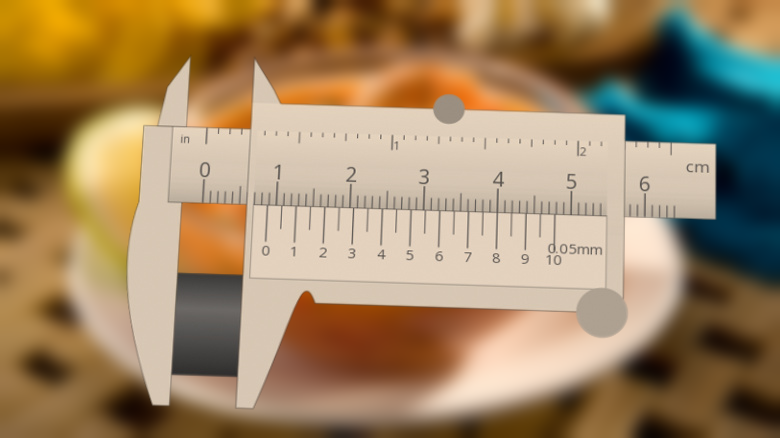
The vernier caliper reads 8.8 mm
